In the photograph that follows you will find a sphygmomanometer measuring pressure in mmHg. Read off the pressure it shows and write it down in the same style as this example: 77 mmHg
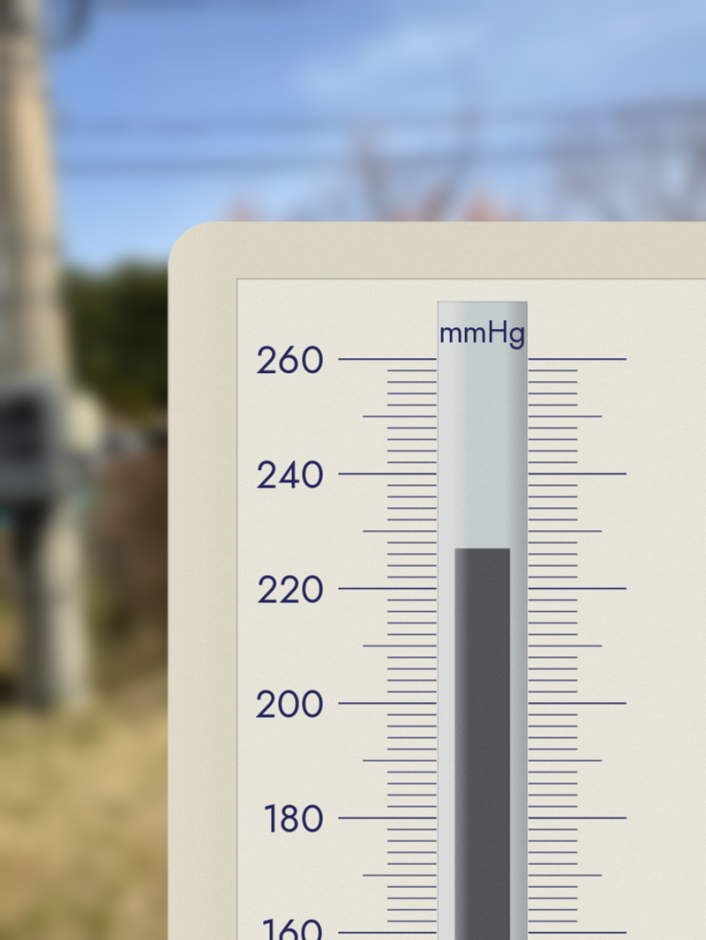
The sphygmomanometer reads 227 mmHg
